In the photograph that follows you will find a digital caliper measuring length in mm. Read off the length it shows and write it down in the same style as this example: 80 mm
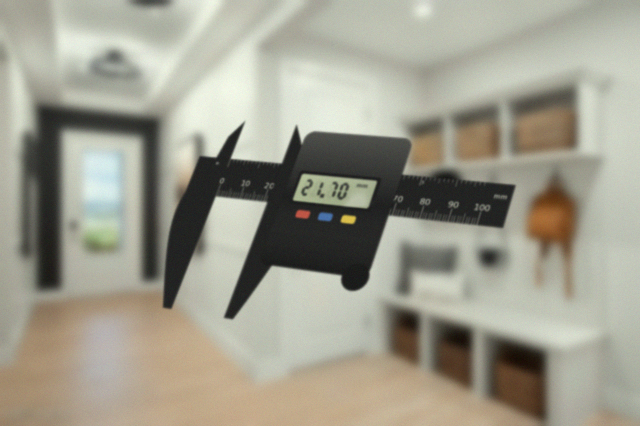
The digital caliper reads 21.70 mm
